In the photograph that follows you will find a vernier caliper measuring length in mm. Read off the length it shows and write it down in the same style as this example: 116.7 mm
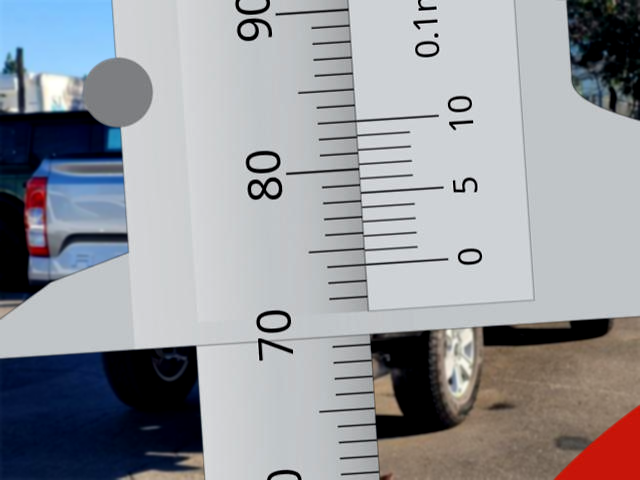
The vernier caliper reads 74.0 mm
